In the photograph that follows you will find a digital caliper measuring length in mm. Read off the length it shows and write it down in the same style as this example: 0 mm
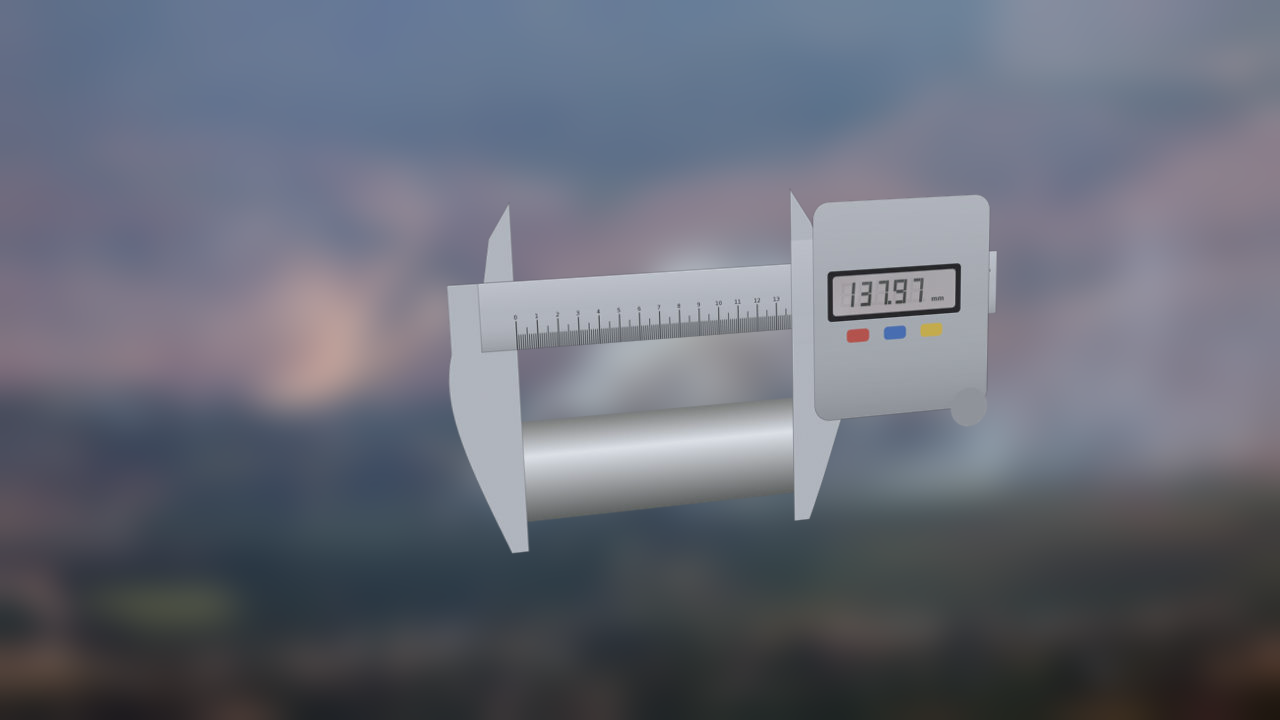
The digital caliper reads 137.97 mm
